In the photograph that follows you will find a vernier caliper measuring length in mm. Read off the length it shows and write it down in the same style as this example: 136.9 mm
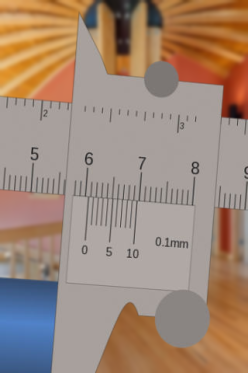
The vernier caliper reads 60.6 mm
